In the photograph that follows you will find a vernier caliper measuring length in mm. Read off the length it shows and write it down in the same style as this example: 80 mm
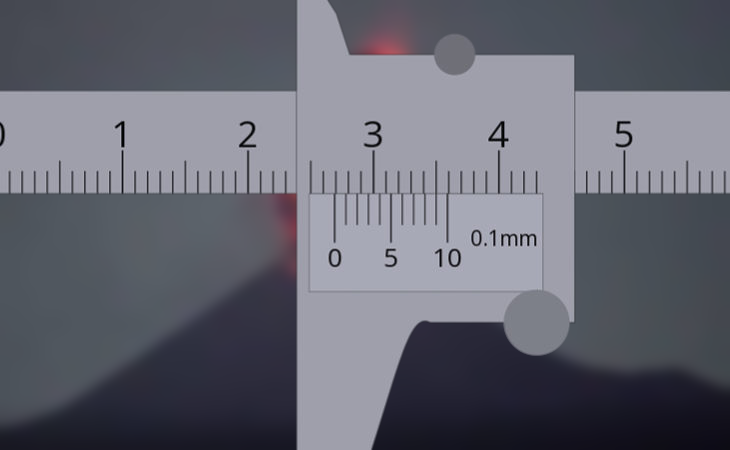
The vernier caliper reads 26.9 mm
